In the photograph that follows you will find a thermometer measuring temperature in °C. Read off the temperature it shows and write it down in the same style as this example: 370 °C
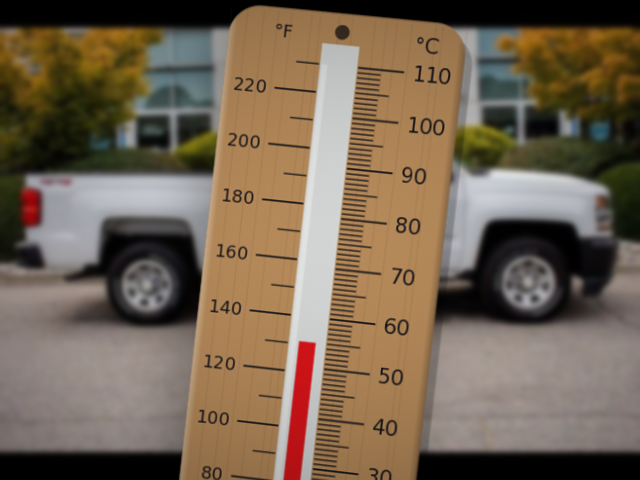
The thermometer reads 55 °C
